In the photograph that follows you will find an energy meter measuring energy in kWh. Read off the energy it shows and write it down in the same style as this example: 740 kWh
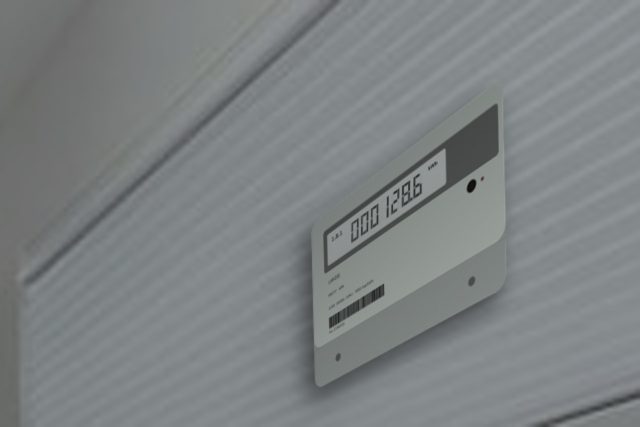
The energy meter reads 128.6 kWh
